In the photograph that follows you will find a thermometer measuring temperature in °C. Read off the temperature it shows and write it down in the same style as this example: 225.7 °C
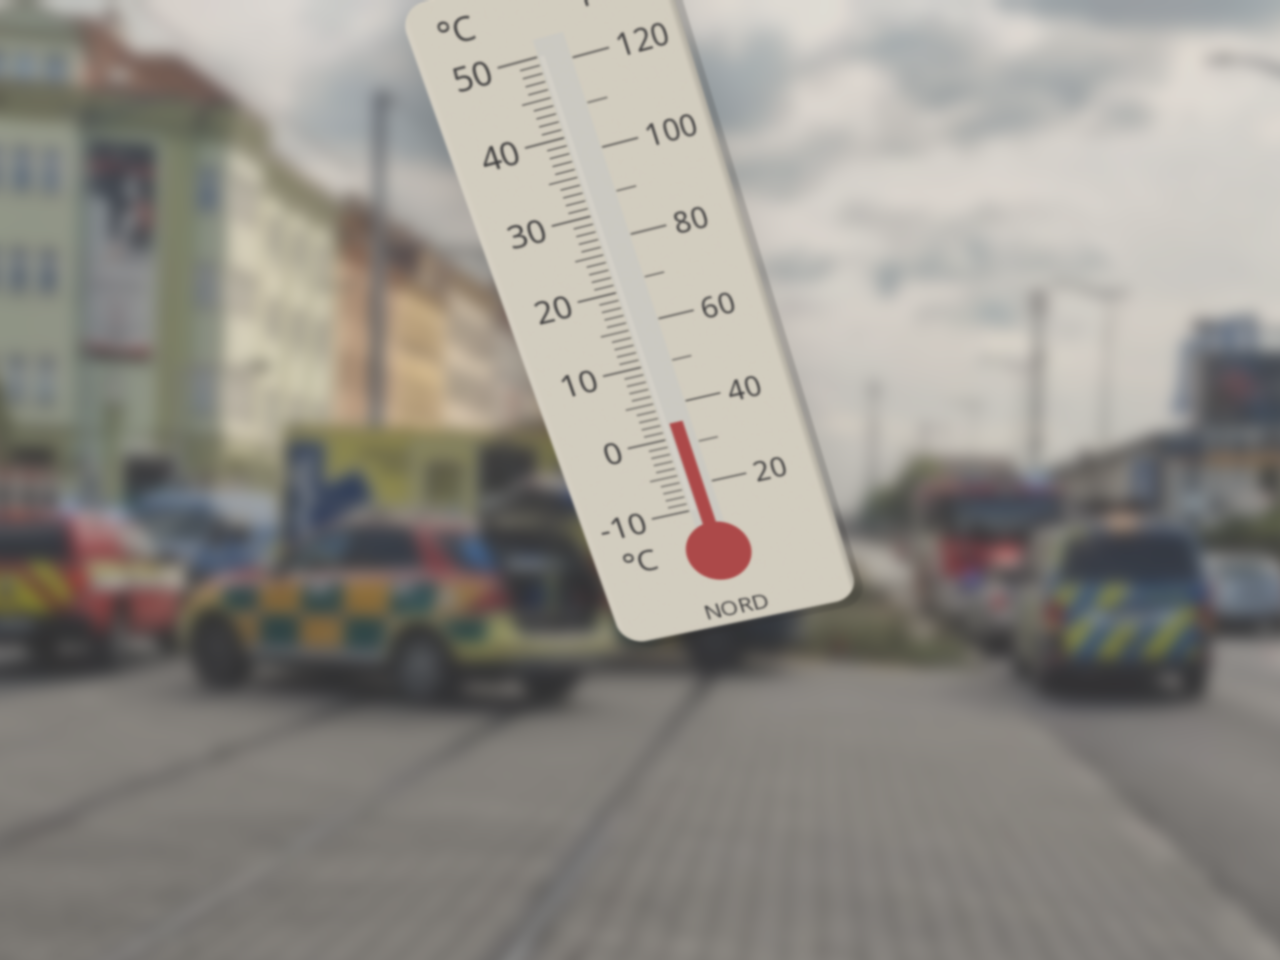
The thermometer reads 2 °C
